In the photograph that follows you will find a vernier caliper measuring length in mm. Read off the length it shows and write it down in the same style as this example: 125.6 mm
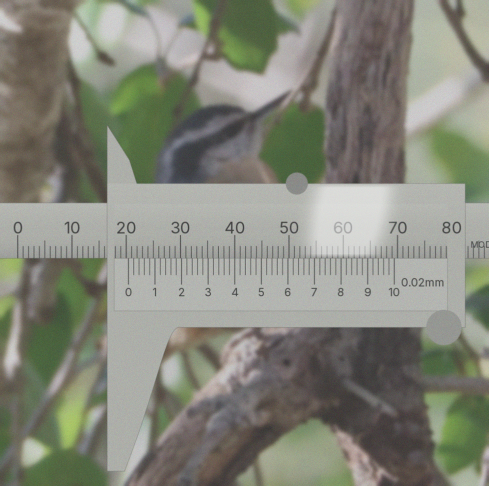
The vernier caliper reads 20.4 mm
